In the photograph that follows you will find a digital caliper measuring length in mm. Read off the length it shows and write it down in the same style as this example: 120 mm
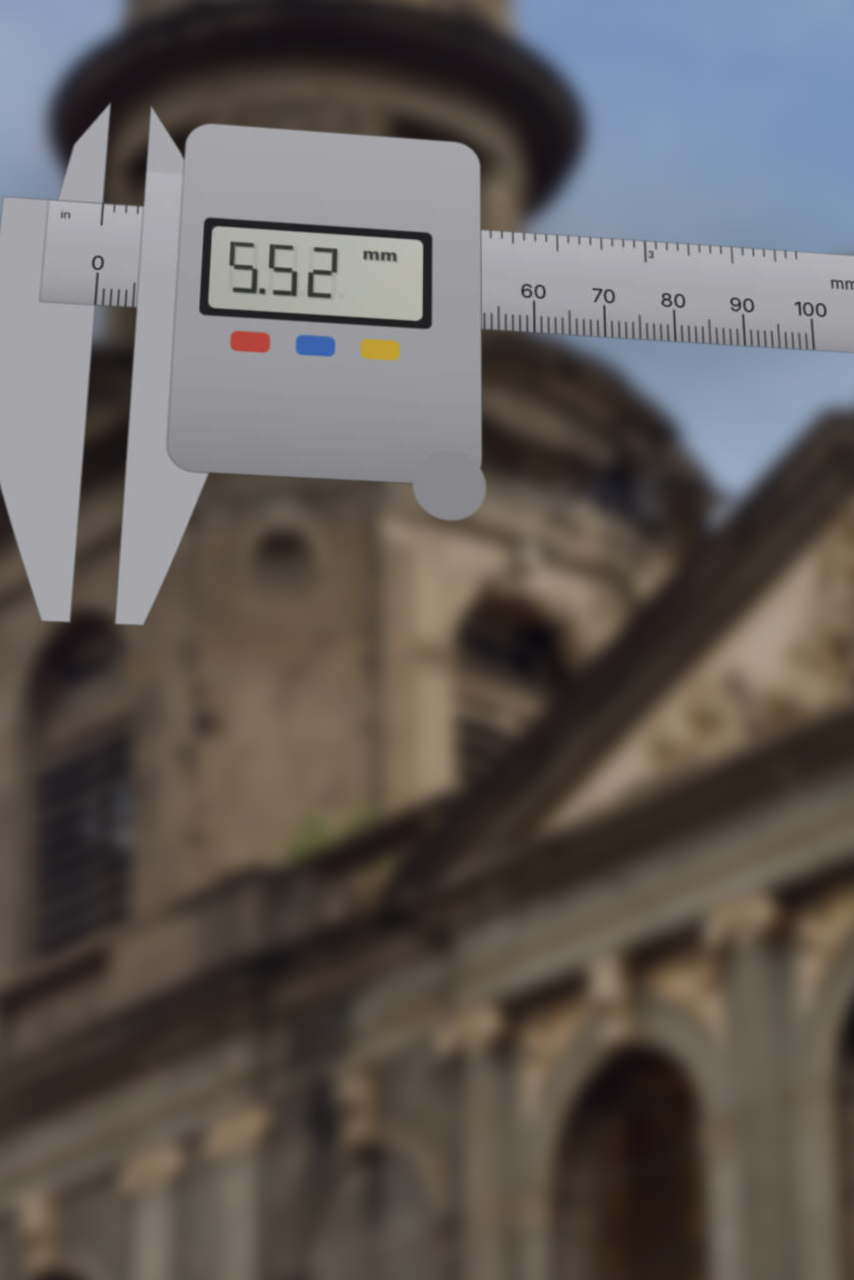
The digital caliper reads 5.52 mm
